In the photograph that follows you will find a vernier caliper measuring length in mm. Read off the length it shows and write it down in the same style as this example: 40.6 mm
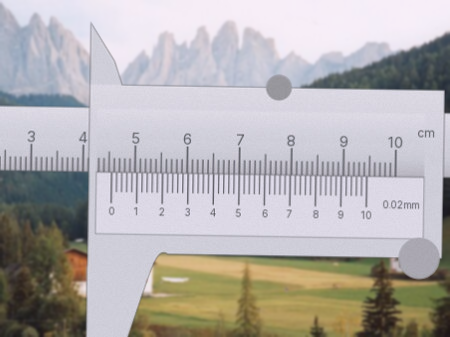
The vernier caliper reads 45.5 mm
